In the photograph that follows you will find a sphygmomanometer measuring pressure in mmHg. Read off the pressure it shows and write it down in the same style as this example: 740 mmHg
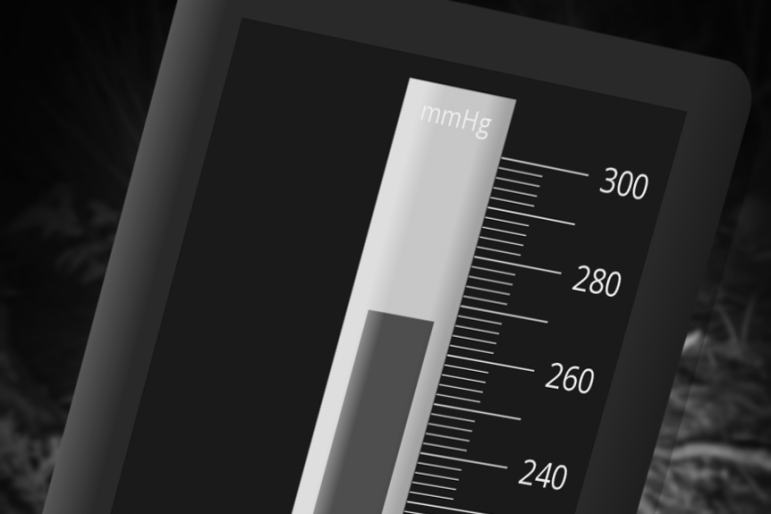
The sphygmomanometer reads 266 mmHg
